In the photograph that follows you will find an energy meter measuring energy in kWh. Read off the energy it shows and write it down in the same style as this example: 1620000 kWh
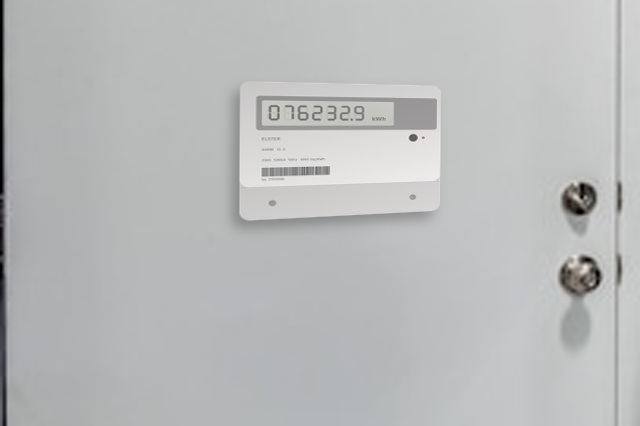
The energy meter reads 76232.9 kWh
